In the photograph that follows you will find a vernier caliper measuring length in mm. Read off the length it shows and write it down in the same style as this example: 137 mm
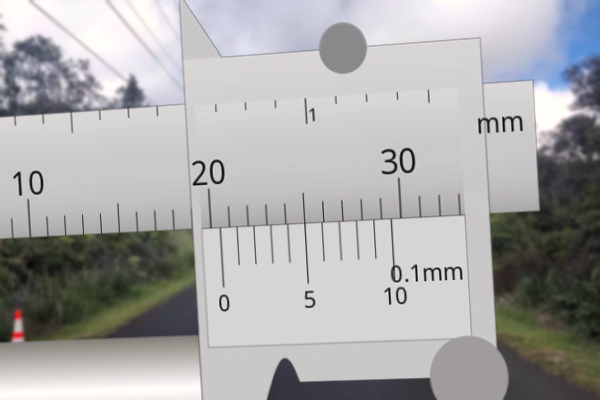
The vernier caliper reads 20.5 mm
